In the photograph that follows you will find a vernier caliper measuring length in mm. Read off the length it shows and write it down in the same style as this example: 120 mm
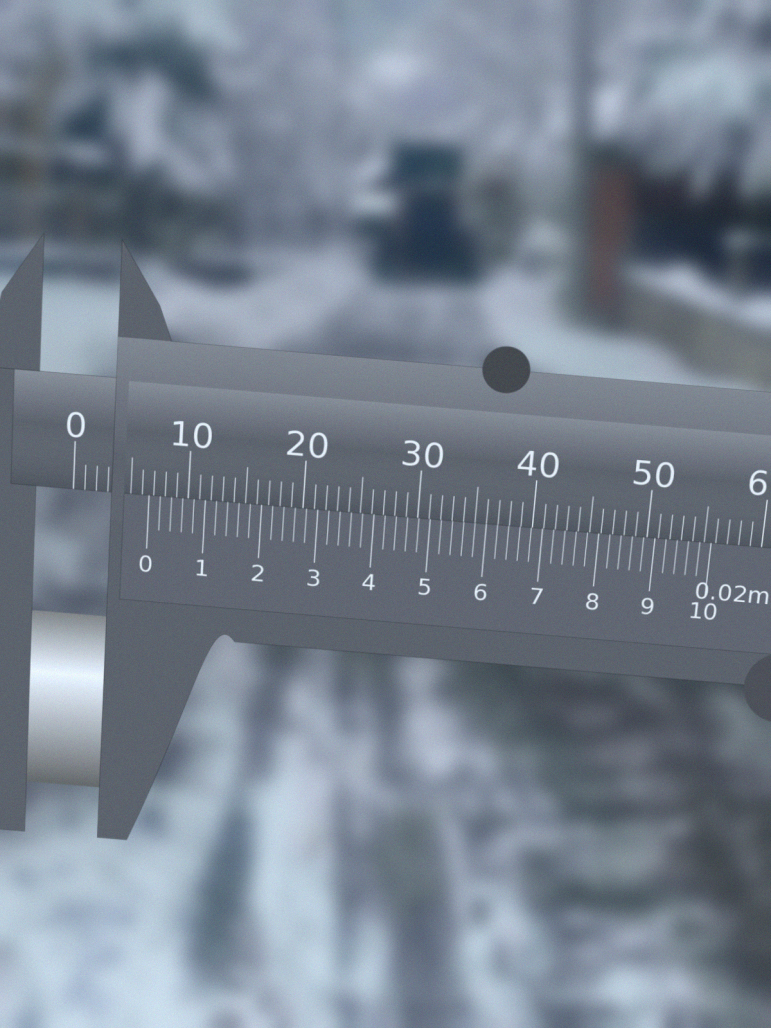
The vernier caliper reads 6.6 mm
